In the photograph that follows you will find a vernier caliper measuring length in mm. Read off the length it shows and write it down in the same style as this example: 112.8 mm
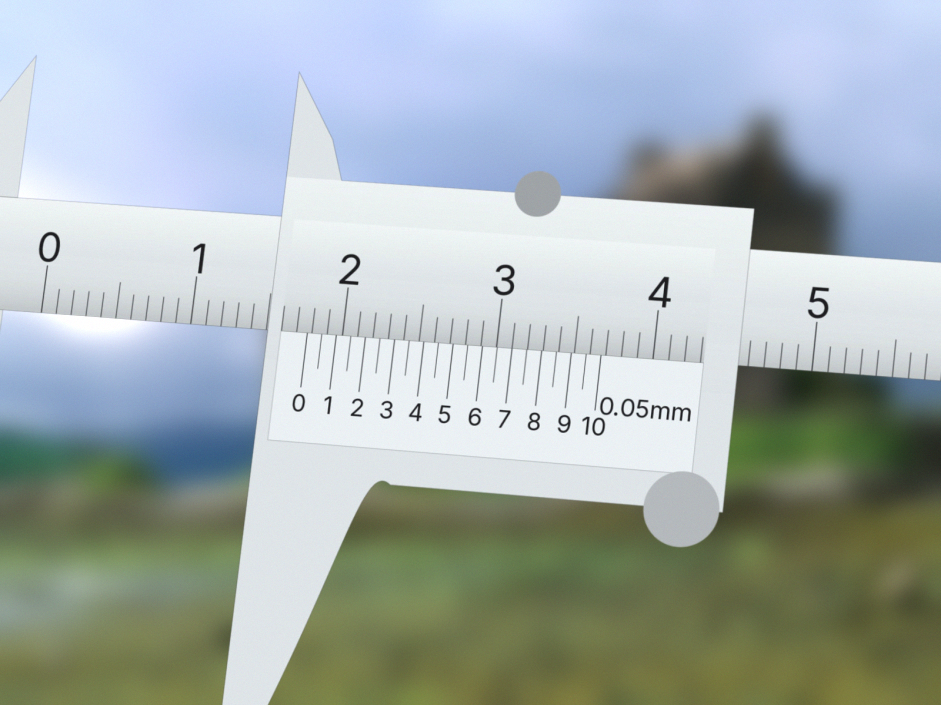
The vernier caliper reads 17.7 mm
